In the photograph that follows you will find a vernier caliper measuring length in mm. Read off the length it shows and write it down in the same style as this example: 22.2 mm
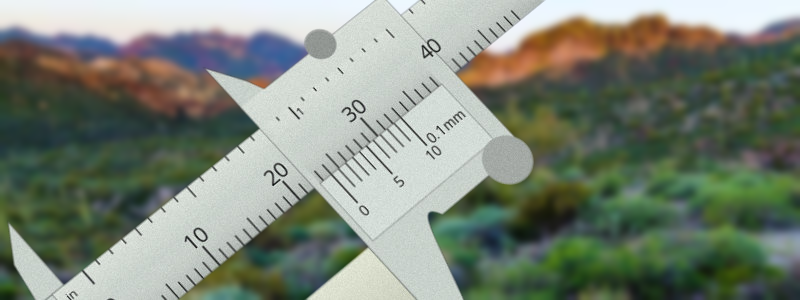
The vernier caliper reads 24.0 mm
